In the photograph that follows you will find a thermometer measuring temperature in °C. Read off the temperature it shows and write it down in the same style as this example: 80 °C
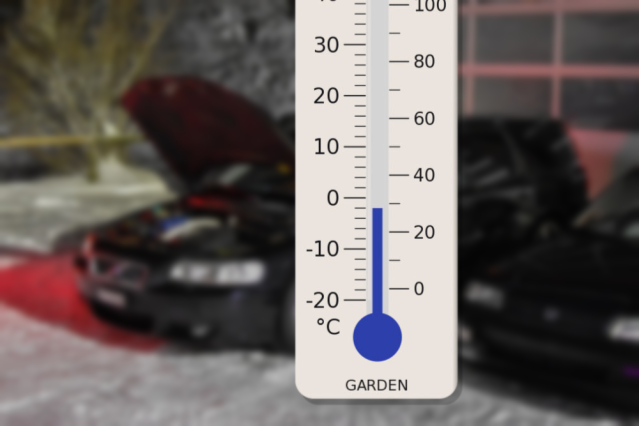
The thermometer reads -2 °C
